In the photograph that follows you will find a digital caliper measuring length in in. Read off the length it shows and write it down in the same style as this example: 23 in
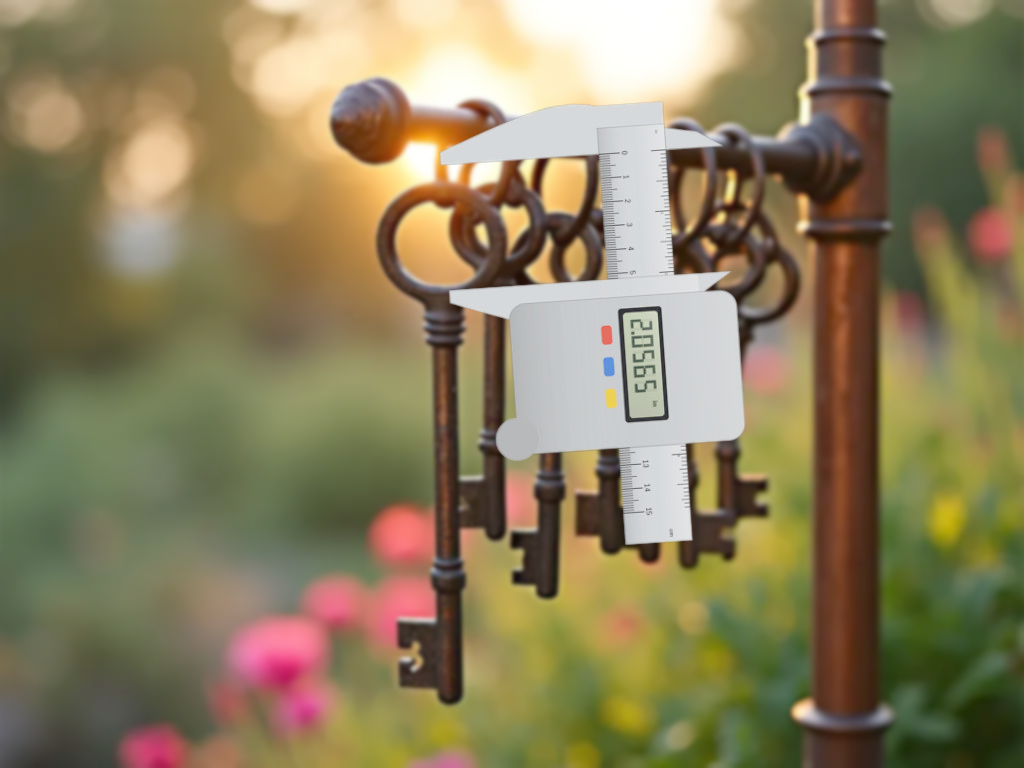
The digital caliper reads 2.0565 in
